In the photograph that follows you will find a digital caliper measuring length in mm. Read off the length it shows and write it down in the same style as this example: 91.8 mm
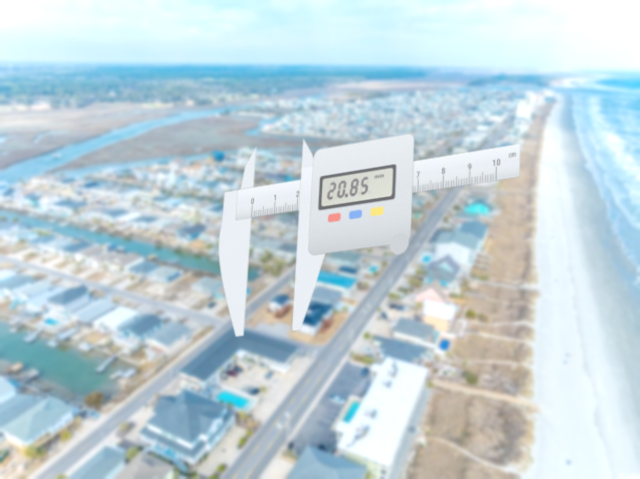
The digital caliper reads 20.85 mm
